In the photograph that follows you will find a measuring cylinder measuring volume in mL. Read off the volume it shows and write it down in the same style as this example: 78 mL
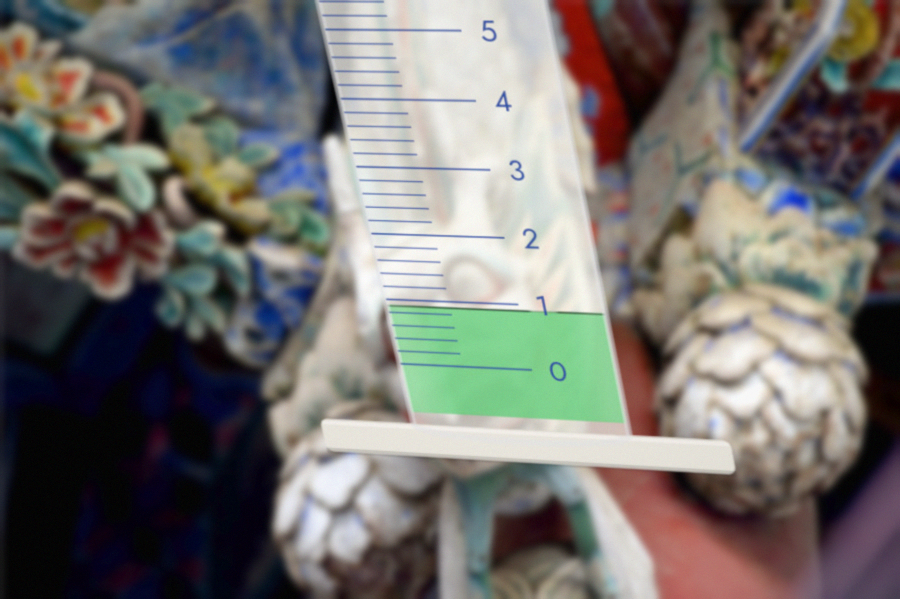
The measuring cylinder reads 0.9 mL
